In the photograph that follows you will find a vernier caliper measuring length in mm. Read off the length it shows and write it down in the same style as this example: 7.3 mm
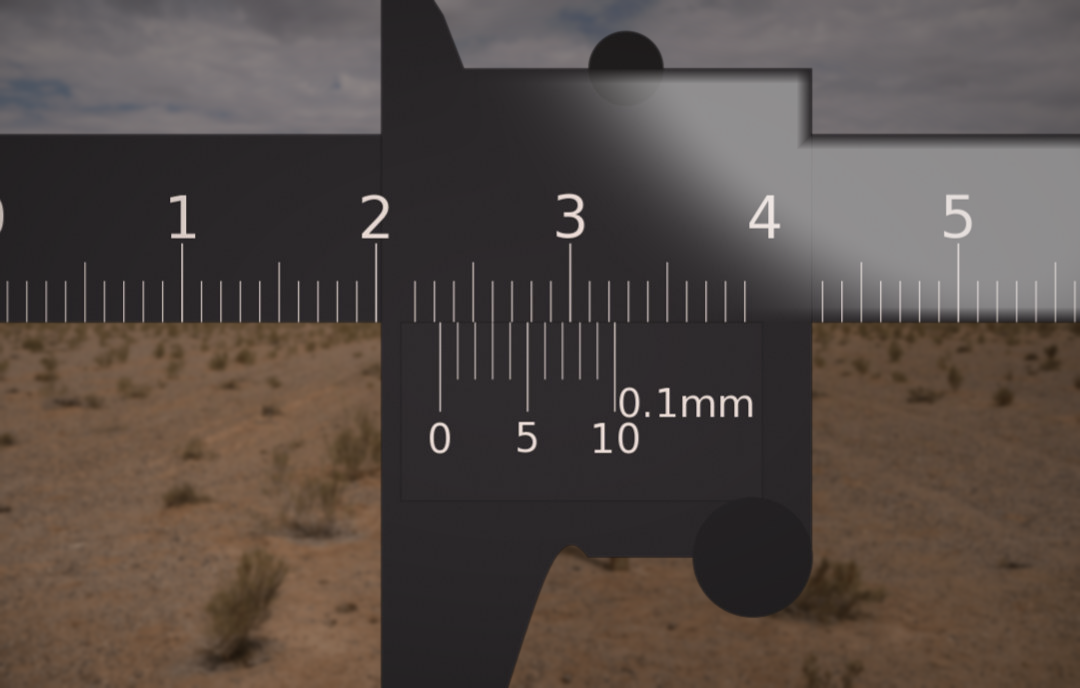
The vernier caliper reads 23.3 mm
